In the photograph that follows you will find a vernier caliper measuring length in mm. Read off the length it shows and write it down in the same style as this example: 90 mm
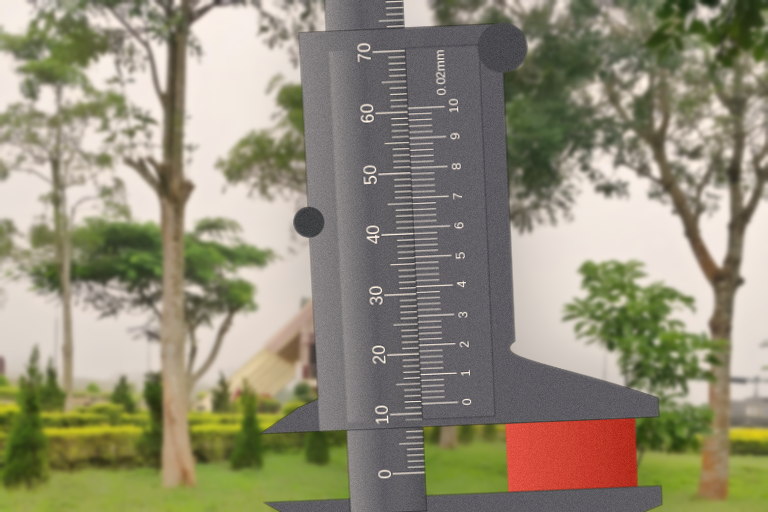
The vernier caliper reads 11.6 mm
